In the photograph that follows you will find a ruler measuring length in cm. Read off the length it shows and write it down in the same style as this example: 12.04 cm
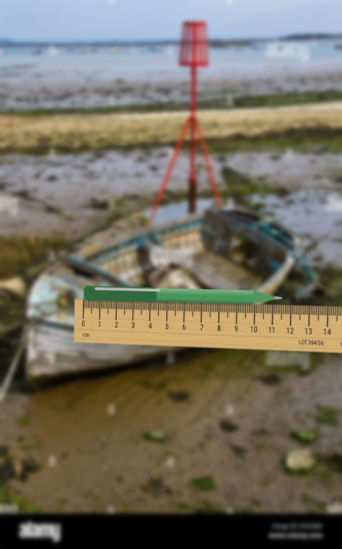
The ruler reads 11.5 cm
